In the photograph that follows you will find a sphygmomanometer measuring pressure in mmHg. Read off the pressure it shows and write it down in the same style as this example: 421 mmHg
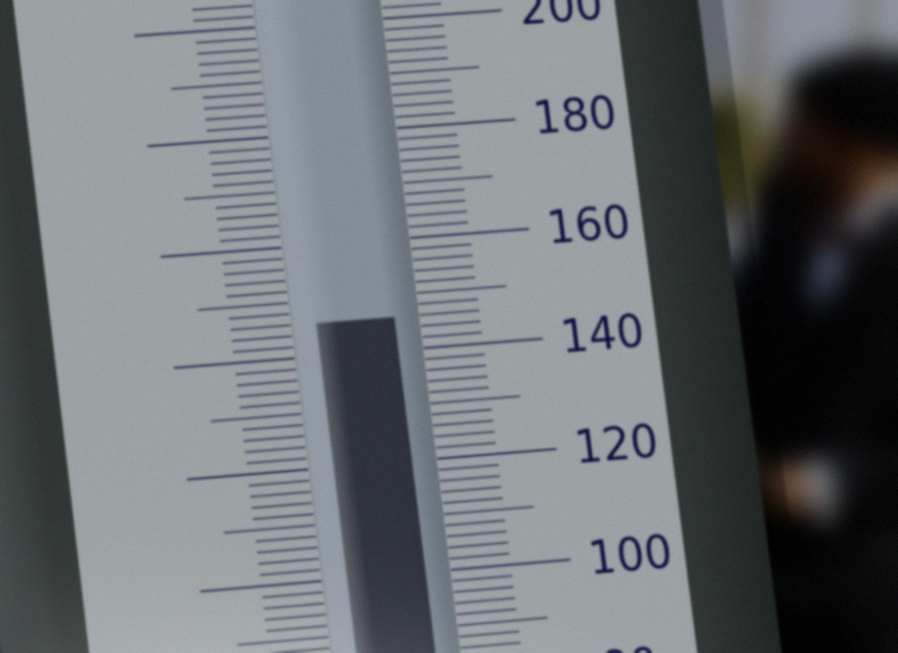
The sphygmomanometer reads 146 mmHg
